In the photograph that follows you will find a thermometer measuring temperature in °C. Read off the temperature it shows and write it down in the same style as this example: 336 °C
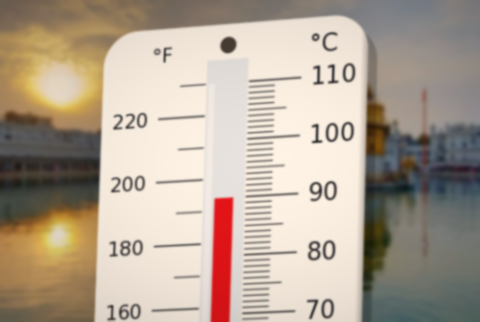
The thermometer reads 90 °C
